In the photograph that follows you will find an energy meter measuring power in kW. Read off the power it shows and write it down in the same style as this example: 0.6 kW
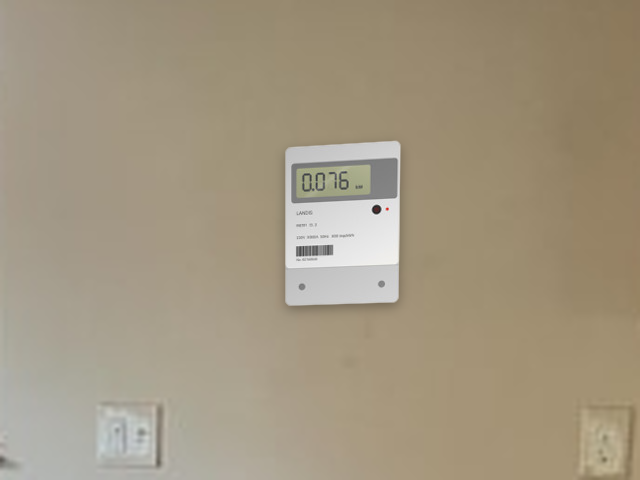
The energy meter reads 0.076 kW
